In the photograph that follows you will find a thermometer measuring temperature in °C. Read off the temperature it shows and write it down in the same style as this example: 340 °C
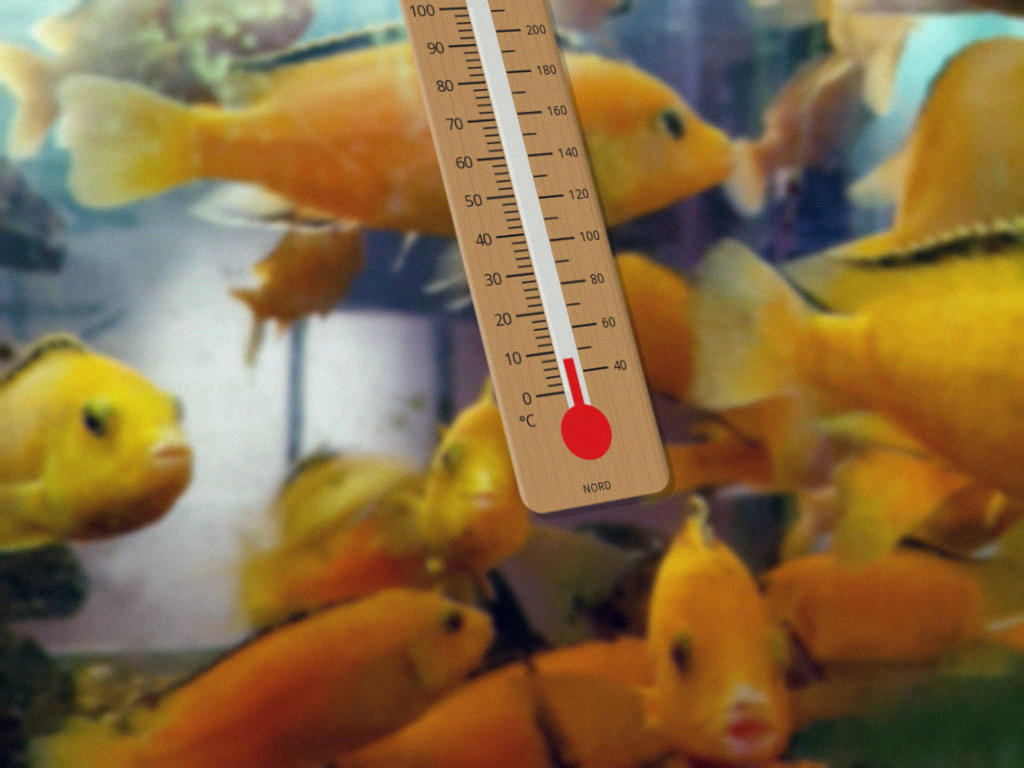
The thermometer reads 8 °C
